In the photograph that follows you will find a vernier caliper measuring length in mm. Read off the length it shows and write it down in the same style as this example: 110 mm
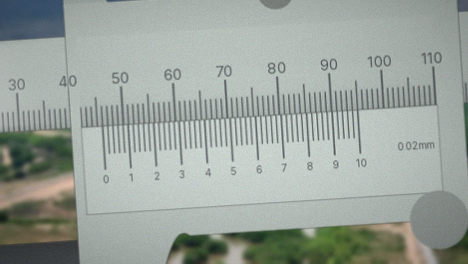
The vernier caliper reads 46.0 mm
